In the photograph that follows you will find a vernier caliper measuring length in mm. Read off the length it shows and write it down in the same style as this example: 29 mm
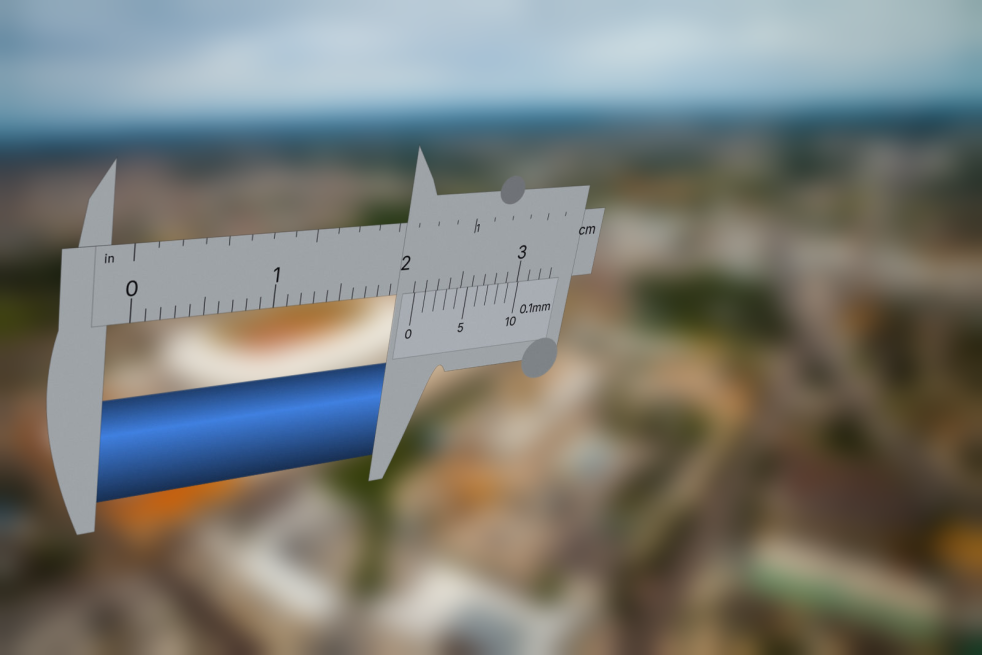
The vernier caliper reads 21.1 mm
